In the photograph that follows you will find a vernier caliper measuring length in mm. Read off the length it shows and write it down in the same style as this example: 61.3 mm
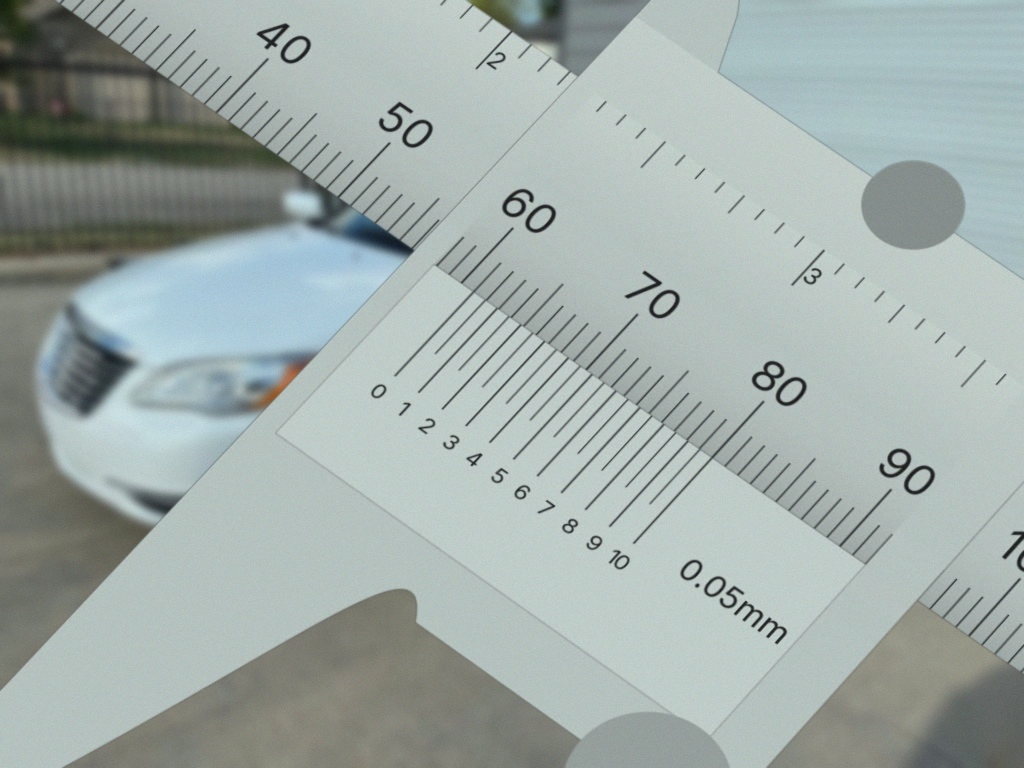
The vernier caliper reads 61.0 mm
